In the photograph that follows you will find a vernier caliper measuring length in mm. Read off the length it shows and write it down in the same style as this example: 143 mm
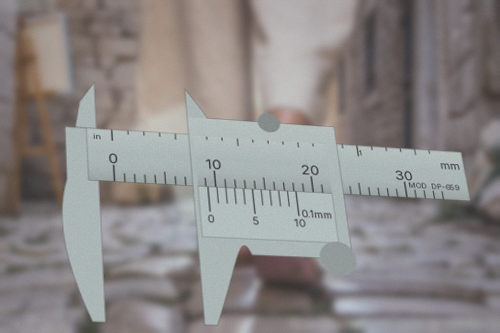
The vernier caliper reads 9.2 mm
